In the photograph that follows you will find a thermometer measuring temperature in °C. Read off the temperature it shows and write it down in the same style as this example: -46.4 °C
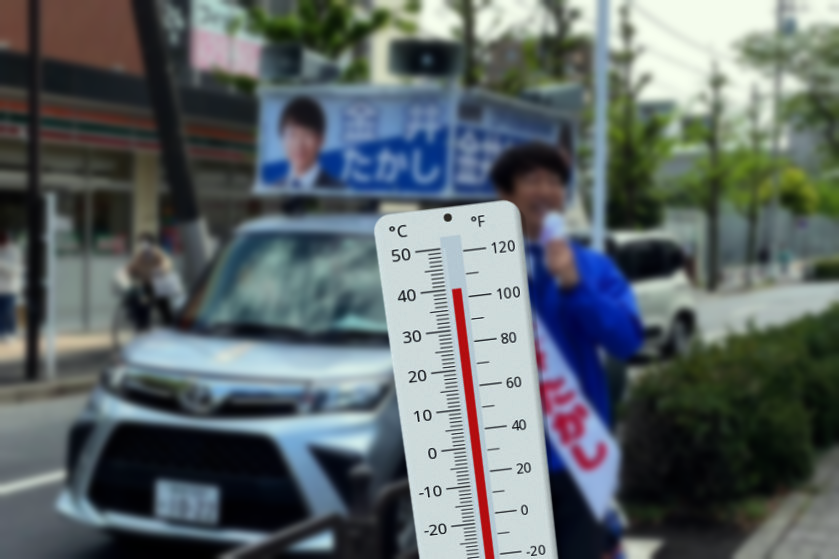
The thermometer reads 40 °C
